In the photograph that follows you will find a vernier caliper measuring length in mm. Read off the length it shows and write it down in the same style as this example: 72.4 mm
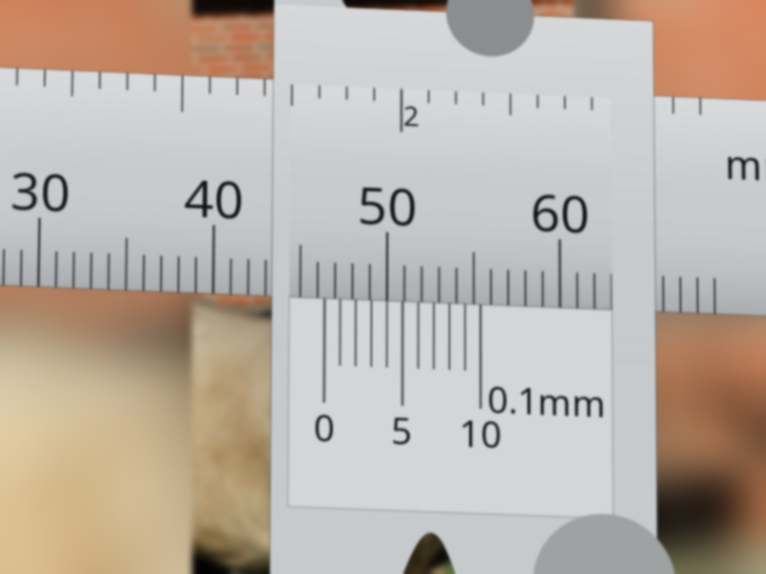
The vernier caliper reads 46.4 mm
